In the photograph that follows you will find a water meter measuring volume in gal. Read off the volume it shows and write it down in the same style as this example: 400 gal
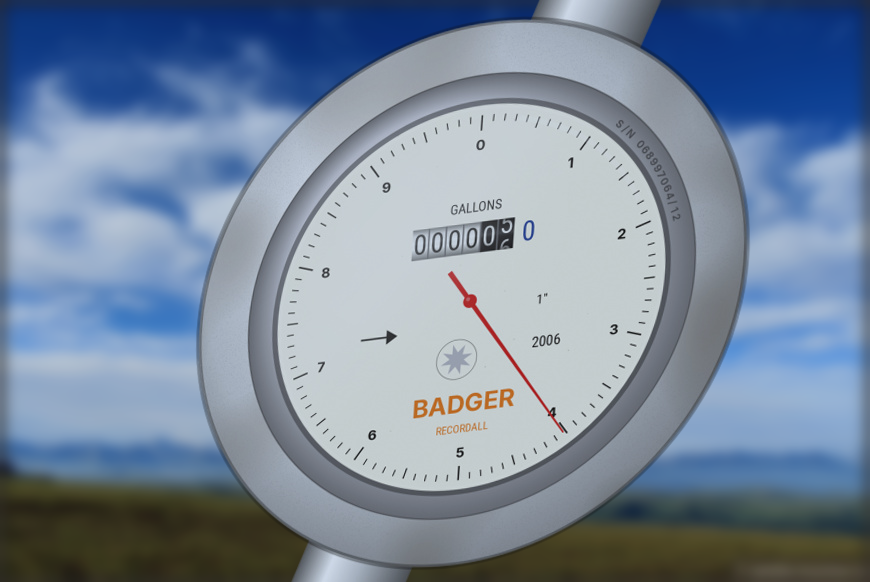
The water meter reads 54.0 gal
